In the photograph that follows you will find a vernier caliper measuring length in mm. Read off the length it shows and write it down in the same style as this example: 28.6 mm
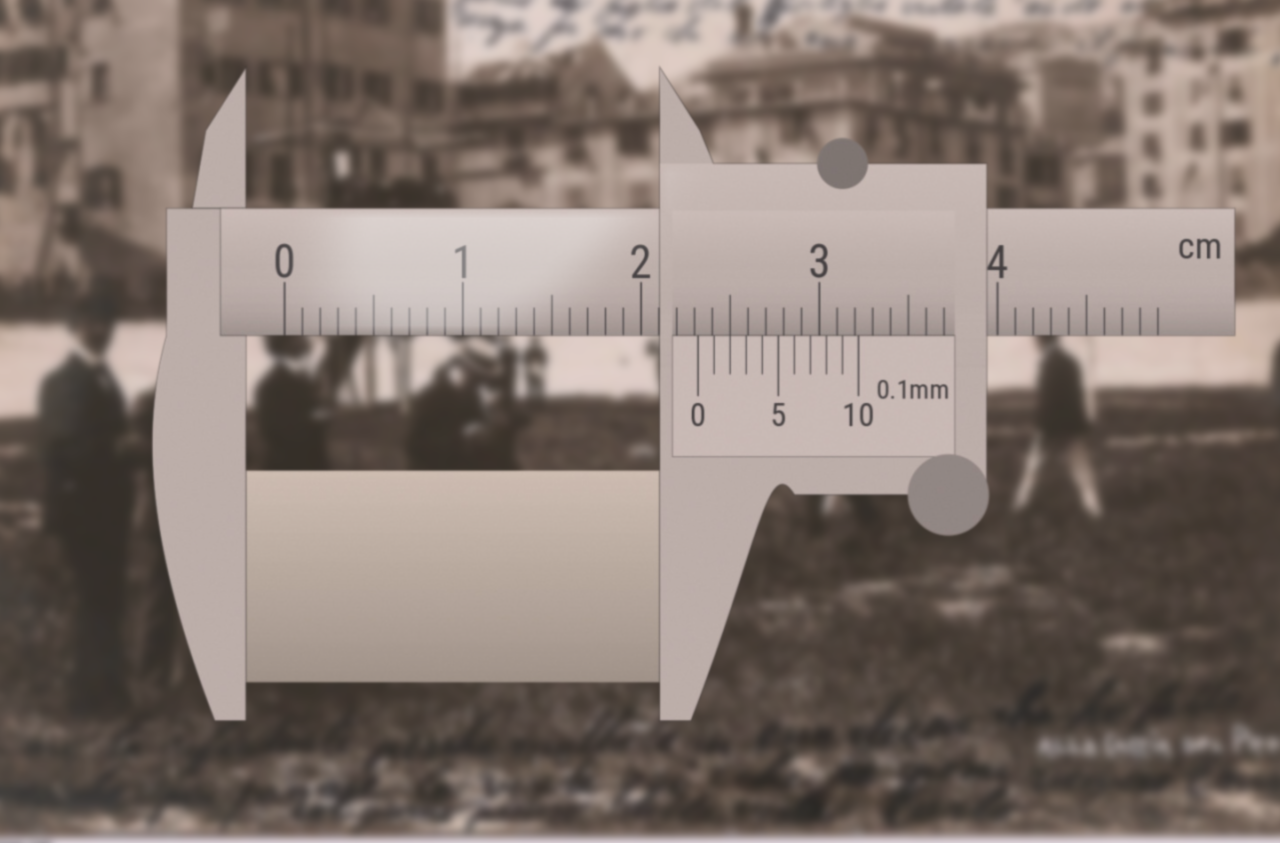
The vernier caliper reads 23.2 mm
